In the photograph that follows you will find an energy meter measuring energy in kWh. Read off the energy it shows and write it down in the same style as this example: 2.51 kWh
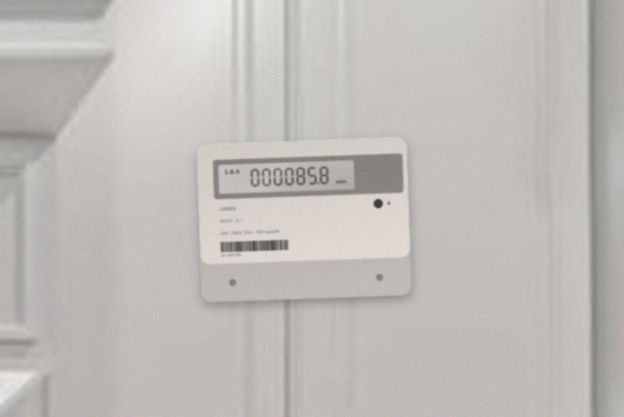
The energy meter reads 85.8 kWh
